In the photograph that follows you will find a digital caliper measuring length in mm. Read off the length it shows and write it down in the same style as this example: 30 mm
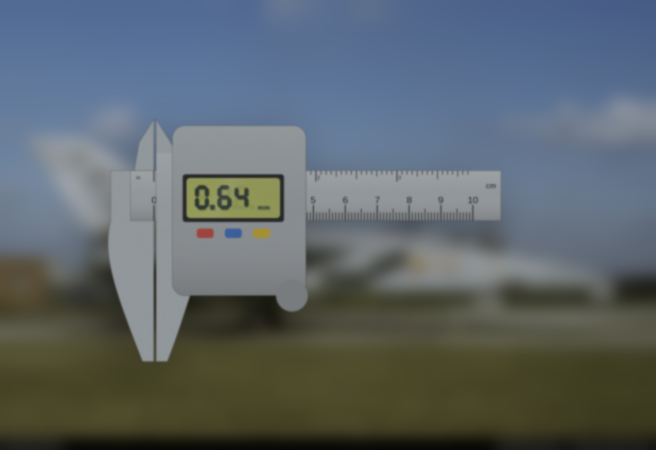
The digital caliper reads 0.64 mm
